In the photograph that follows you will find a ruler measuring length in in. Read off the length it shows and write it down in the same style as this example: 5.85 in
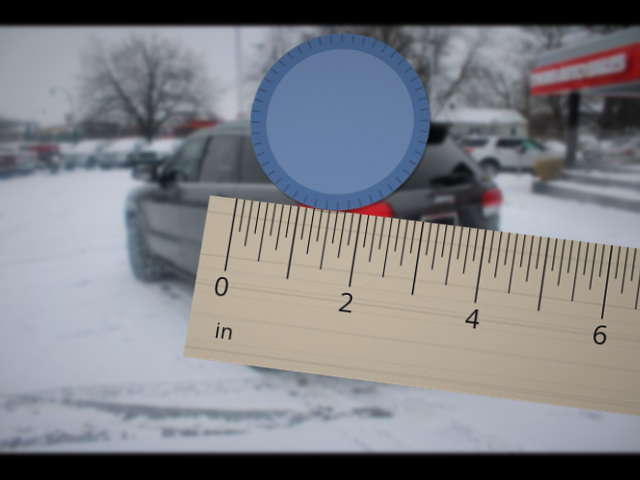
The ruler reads 2.875 in
